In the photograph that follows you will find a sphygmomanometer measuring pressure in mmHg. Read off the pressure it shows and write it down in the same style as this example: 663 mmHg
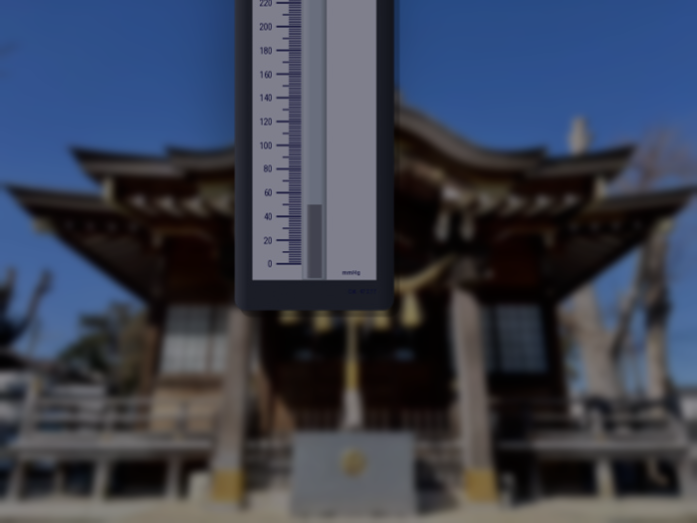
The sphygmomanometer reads 50 mmHg
